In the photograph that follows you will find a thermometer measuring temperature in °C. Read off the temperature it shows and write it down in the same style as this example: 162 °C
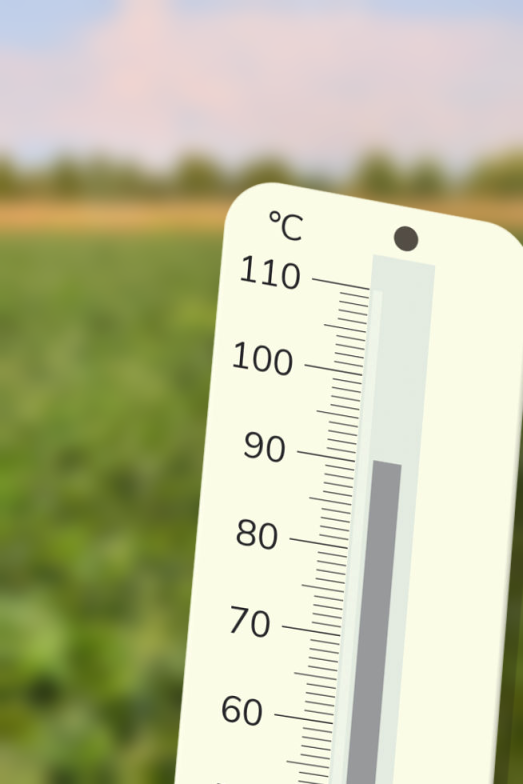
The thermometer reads 90.5 °C
